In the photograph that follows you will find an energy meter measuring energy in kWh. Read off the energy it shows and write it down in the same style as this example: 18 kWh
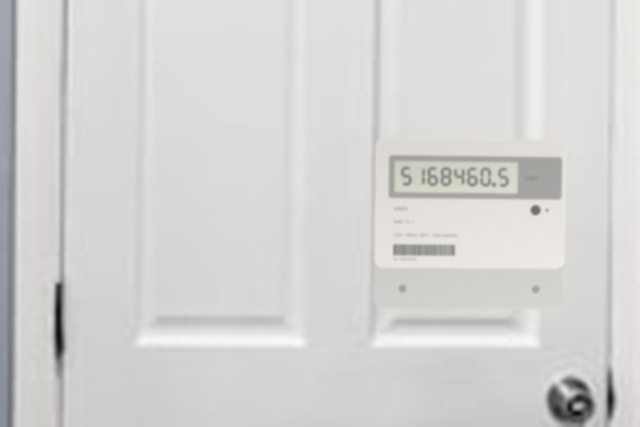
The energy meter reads 5168460.5 kWh
